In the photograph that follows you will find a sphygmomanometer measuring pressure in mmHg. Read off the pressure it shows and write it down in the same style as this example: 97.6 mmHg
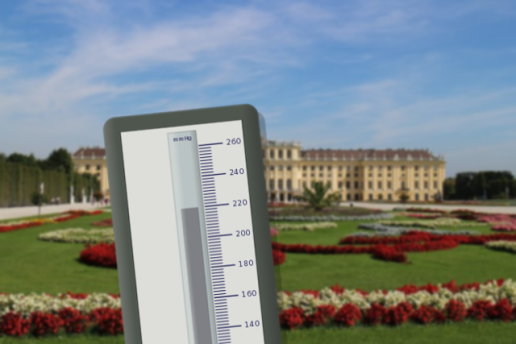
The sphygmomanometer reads 220 mmHg
